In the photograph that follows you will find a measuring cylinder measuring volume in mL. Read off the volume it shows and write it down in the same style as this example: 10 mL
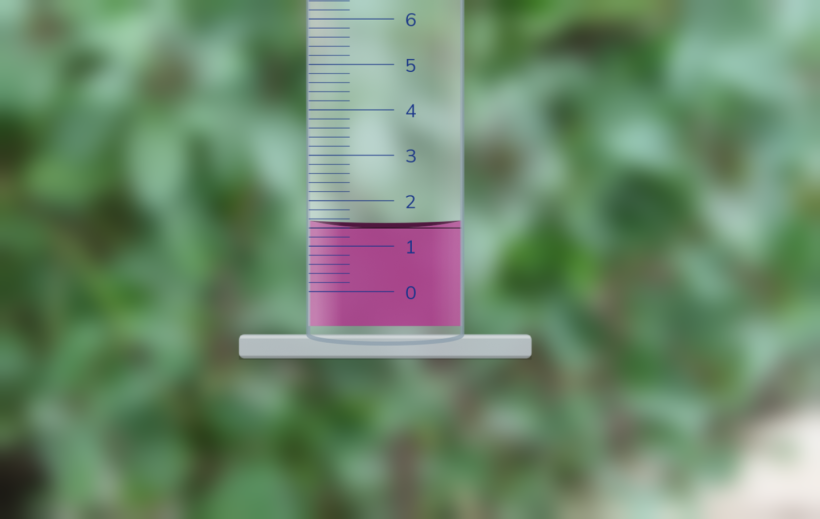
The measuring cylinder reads 1.4 mL
